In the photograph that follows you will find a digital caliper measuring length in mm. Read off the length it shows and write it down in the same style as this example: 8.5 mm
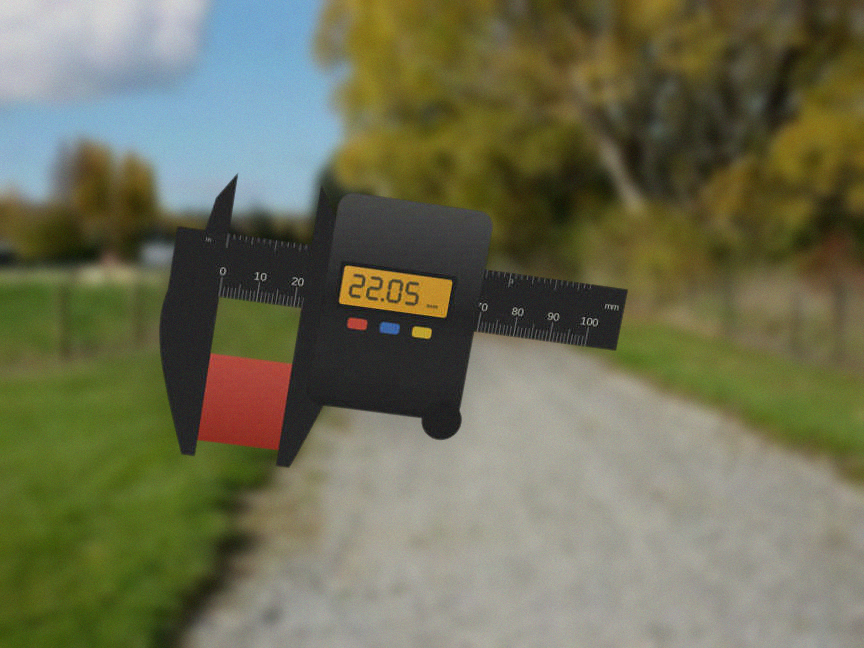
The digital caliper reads 22.05 mm
